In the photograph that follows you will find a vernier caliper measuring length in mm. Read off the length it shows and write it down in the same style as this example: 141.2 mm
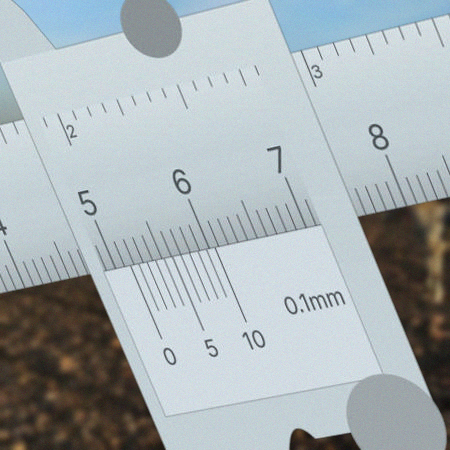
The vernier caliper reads 51.6 mm
